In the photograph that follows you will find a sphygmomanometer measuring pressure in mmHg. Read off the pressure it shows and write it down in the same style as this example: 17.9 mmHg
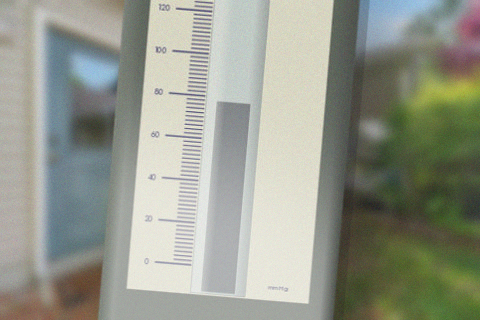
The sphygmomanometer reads 78 mmHg
